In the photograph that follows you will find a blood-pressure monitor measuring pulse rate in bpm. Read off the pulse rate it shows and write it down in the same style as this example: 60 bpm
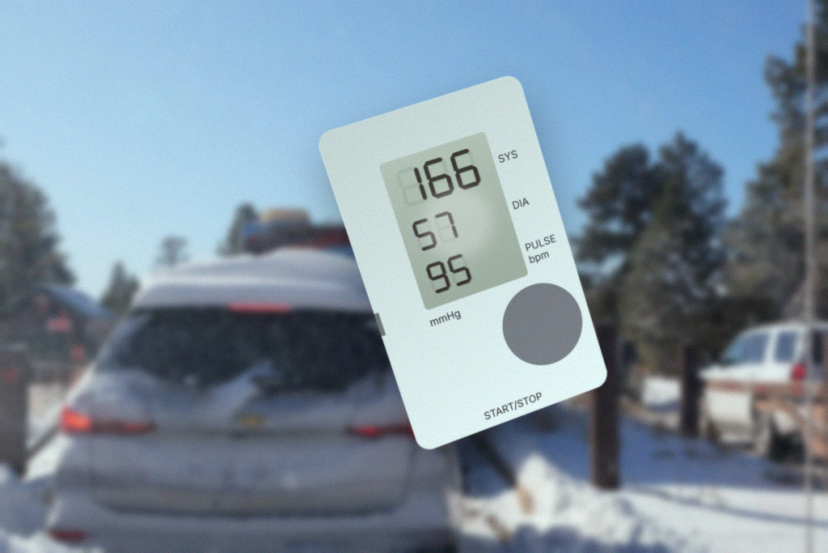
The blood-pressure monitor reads 95 bpm
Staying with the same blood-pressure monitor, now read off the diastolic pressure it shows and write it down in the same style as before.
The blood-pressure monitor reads 57 mmHg
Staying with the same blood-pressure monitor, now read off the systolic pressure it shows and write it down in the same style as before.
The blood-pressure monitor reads 166 mmHg
